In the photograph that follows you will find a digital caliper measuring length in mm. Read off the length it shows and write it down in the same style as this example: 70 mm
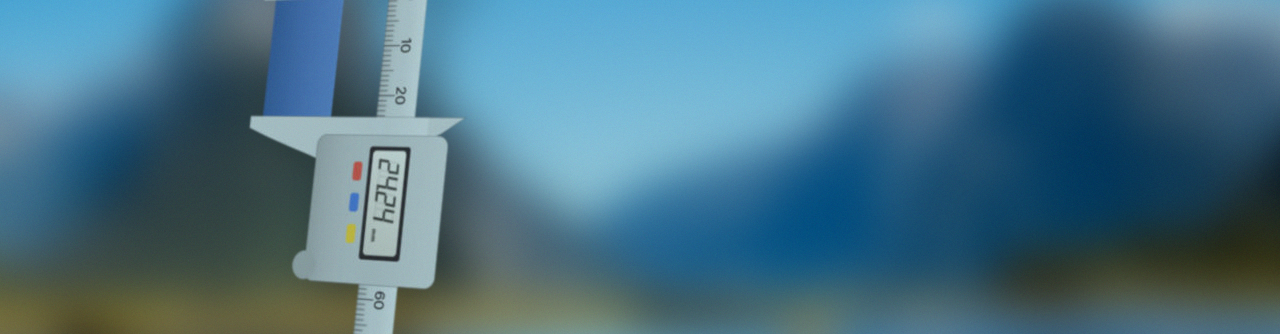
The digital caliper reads 24.24 mm
